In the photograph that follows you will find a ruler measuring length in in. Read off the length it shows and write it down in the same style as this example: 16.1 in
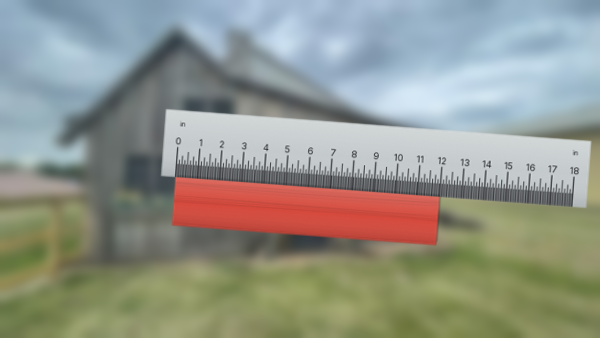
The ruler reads 12 in
